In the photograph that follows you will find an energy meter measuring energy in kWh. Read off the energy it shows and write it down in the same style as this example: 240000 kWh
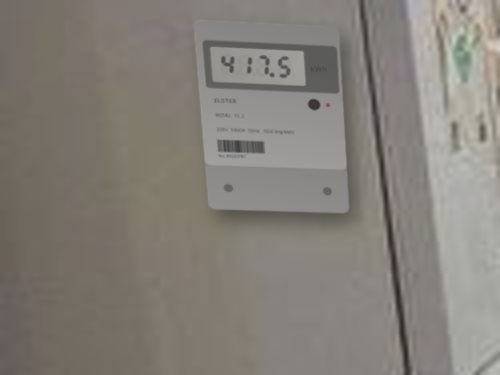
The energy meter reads 417.5 kWh
